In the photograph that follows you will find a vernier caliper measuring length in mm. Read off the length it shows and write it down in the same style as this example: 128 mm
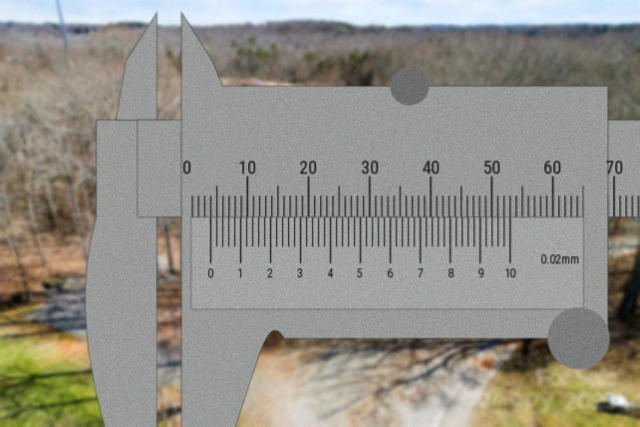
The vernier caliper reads 4.0 mm
